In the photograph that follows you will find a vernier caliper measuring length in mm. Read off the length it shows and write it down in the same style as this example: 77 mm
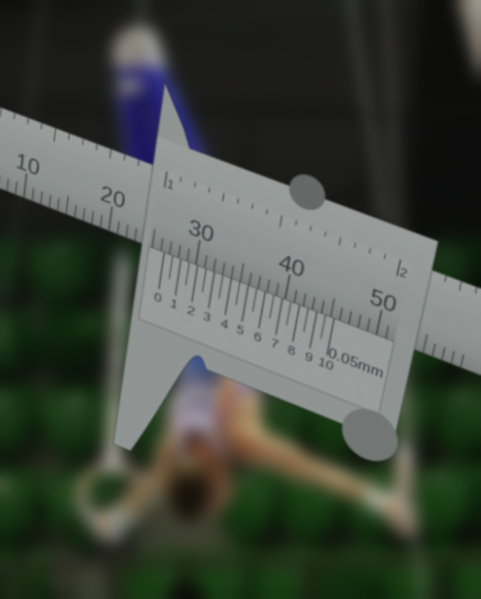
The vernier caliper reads 26.4 mm
